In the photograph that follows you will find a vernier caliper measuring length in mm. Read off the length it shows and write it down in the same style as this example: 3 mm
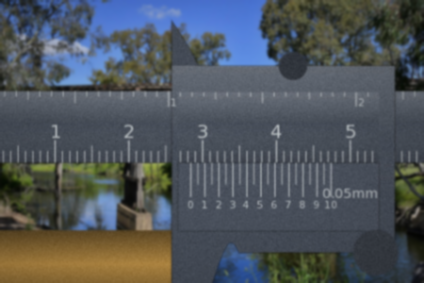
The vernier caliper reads 28.4 mm
